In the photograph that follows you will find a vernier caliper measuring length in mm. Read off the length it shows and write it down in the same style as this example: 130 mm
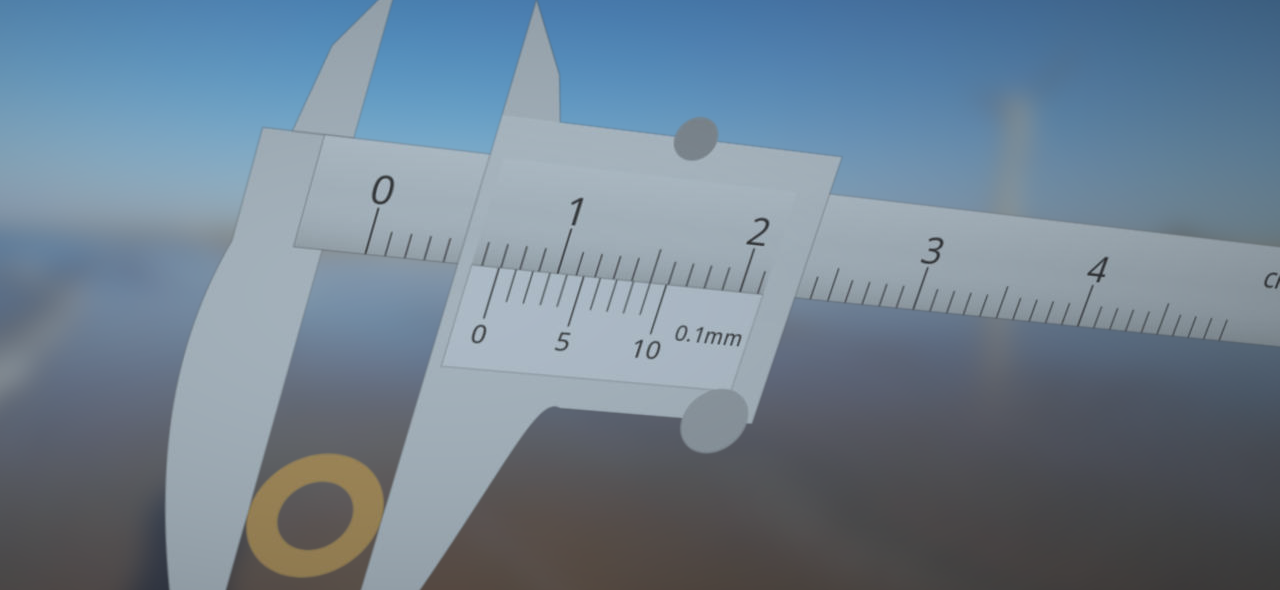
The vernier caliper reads 6.9 mm
